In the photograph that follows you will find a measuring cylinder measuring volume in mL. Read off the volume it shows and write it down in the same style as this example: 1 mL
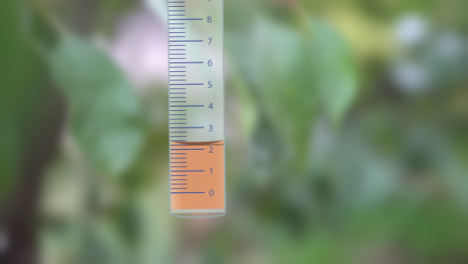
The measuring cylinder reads 2.2 mL
